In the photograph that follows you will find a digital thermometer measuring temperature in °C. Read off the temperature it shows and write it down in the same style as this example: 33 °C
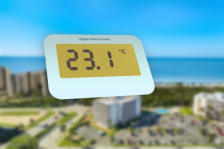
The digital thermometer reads 23.1 °C
